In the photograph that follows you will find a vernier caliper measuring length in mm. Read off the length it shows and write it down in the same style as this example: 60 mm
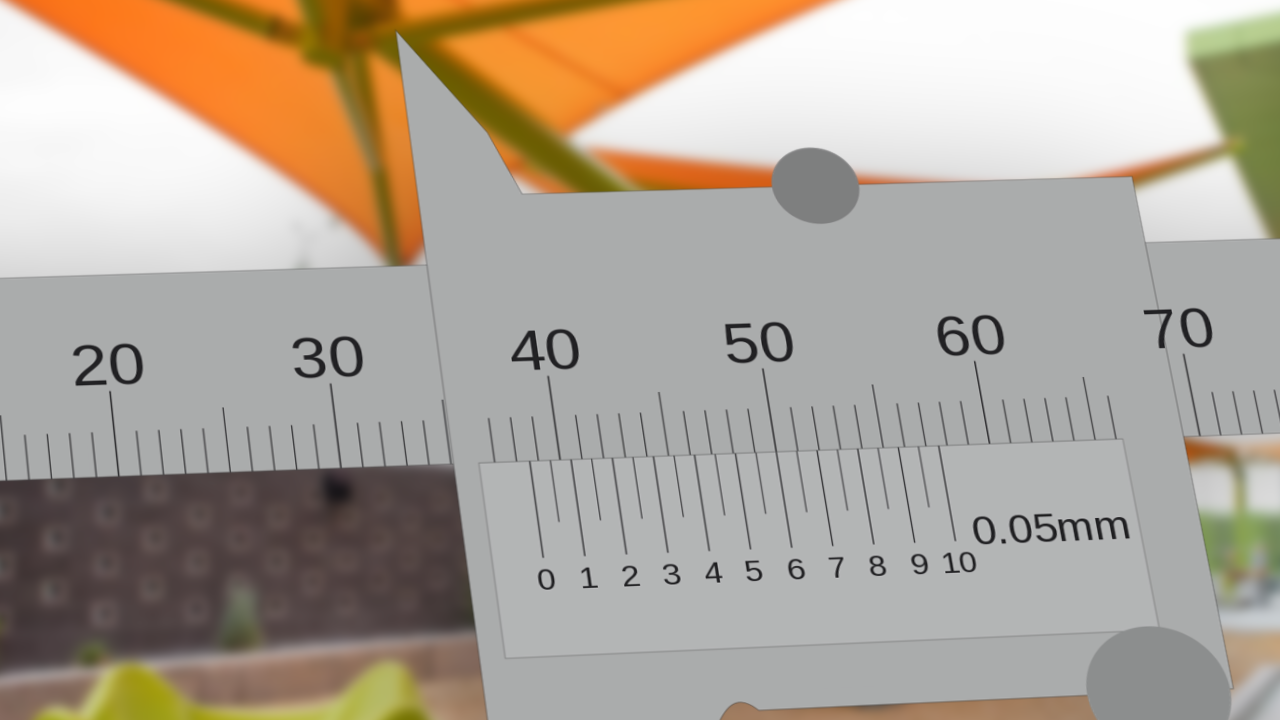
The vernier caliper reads 38.6 mm
